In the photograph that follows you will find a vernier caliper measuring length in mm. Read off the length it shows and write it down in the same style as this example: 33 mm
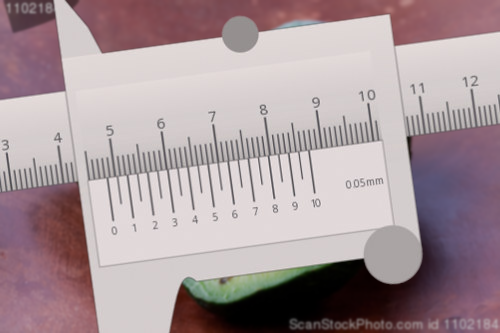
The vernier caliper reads 48.5 mm
